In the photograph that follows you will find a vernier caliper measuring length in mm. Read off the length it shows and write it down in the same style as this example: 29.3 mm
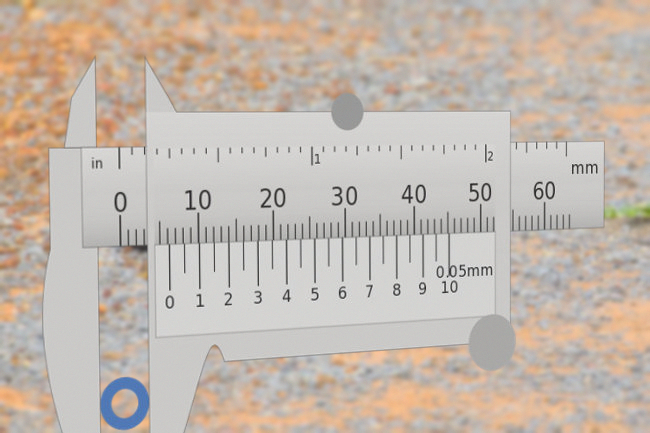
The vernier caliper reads 6.2 mm
